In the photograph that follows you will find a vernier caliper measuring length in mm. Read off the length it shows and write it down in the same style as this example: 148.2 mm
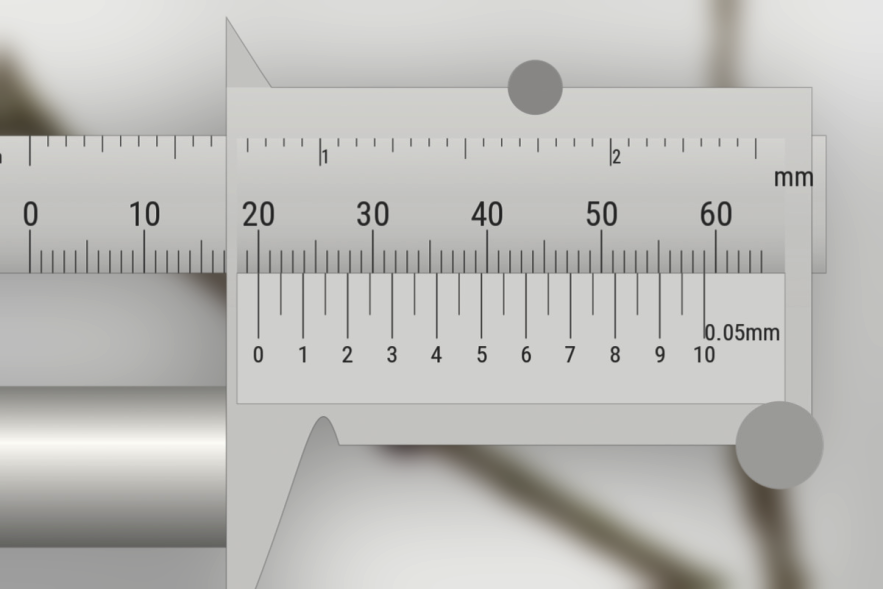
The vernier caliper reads 20.0 mm
